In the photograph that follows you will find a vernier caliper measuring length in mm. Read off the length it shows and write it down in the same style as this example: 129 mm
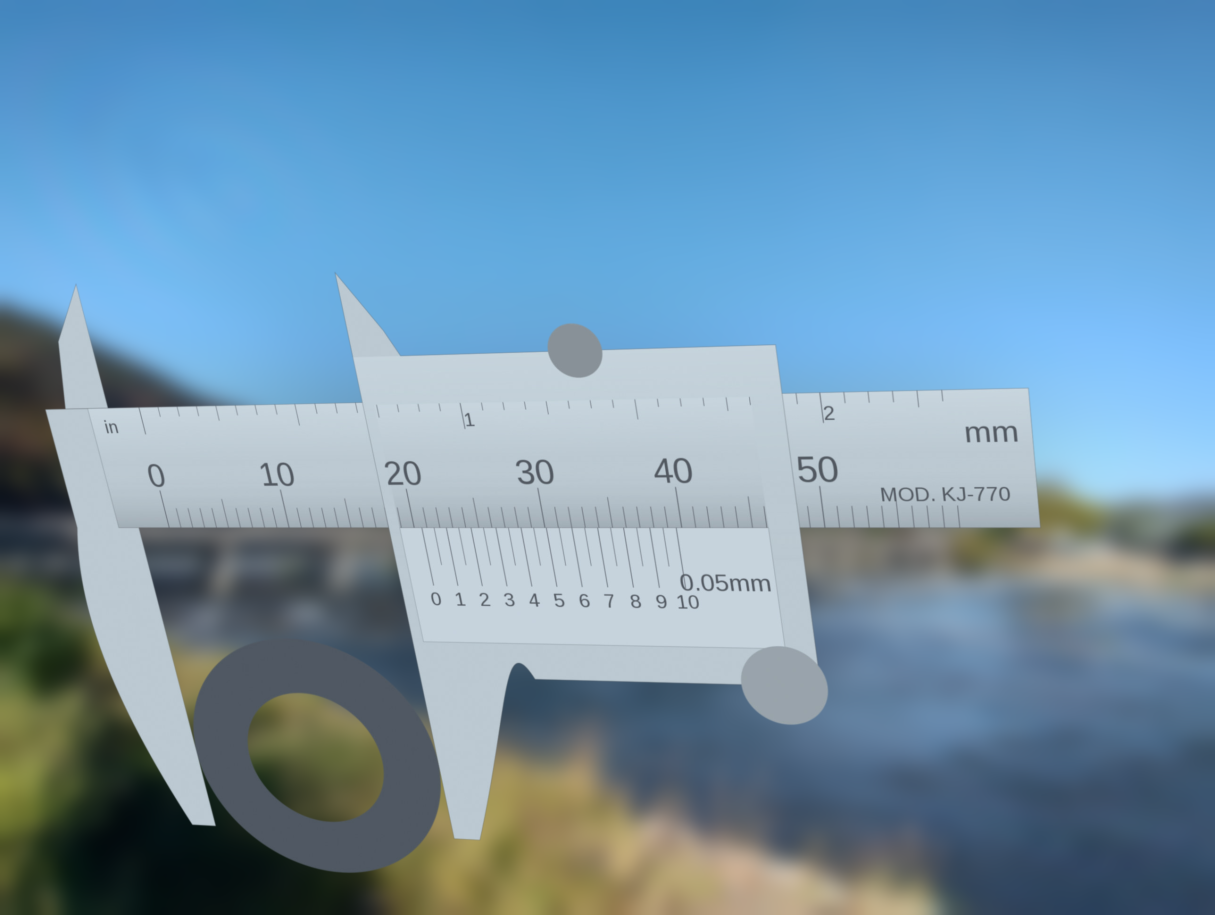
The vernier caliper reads 20.6 mm
